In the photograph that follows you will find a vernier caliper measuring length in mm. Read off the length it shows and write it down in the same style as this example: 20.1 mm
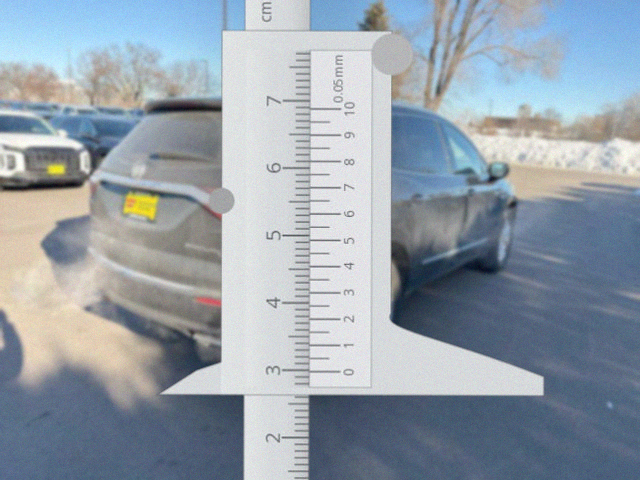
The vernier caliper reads 29.8 mm
